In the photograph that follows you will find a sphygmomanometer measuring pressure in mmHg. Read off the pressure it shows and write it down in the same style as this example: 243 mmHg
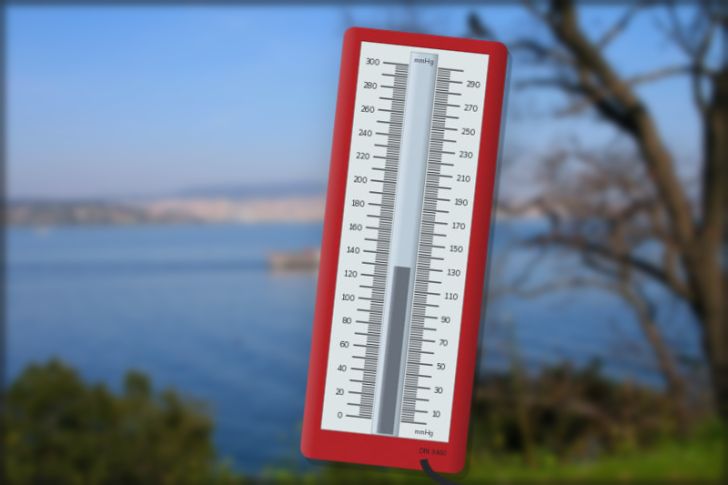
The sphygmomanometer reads 130 mmHg
